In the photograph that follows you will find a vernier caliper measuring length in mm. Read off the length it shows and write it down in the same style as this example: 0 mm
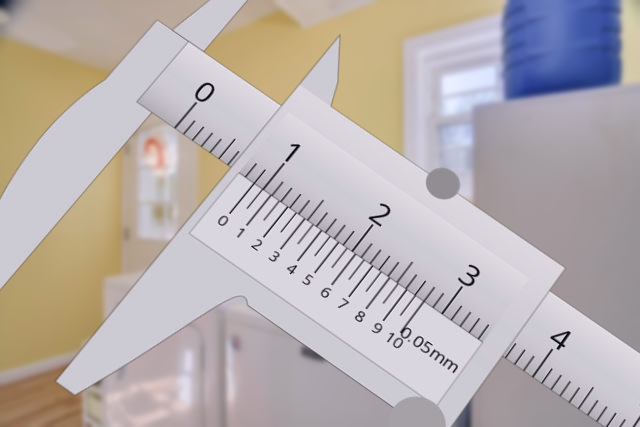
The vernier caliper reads 9.0 mm
